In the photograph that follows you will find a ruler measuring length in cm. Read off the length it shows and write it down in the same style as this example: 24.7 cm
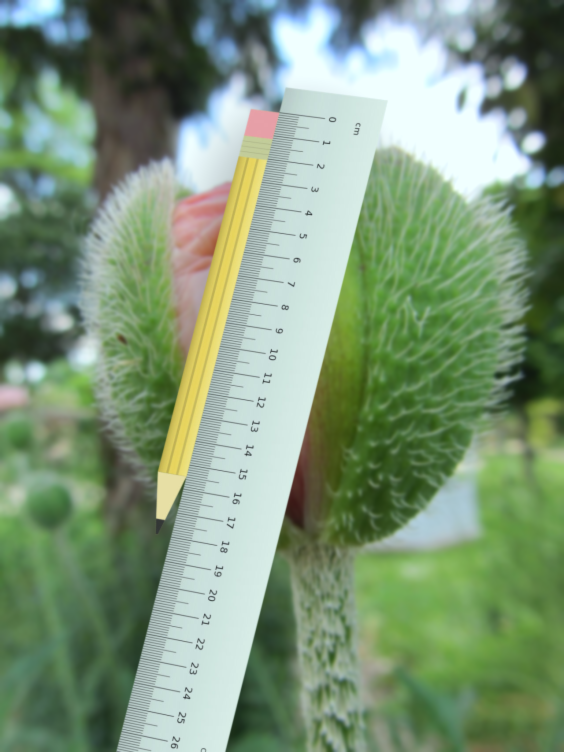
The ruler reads 18 cm
